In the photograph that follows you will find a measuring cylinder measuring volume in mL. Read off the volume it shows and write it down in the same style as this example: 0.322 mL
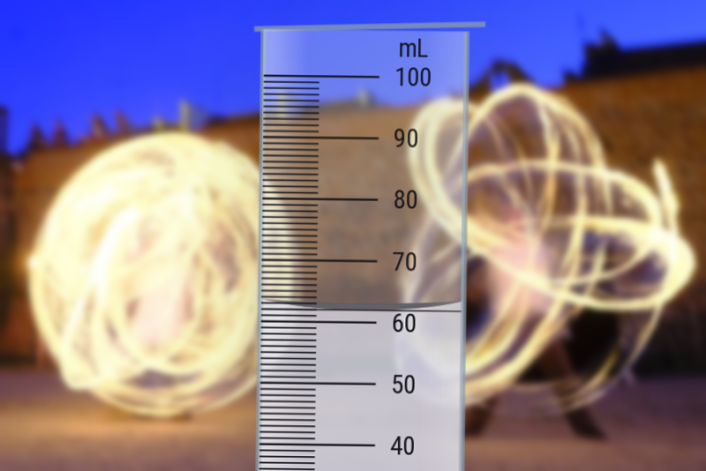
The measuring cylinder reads 62 mL
